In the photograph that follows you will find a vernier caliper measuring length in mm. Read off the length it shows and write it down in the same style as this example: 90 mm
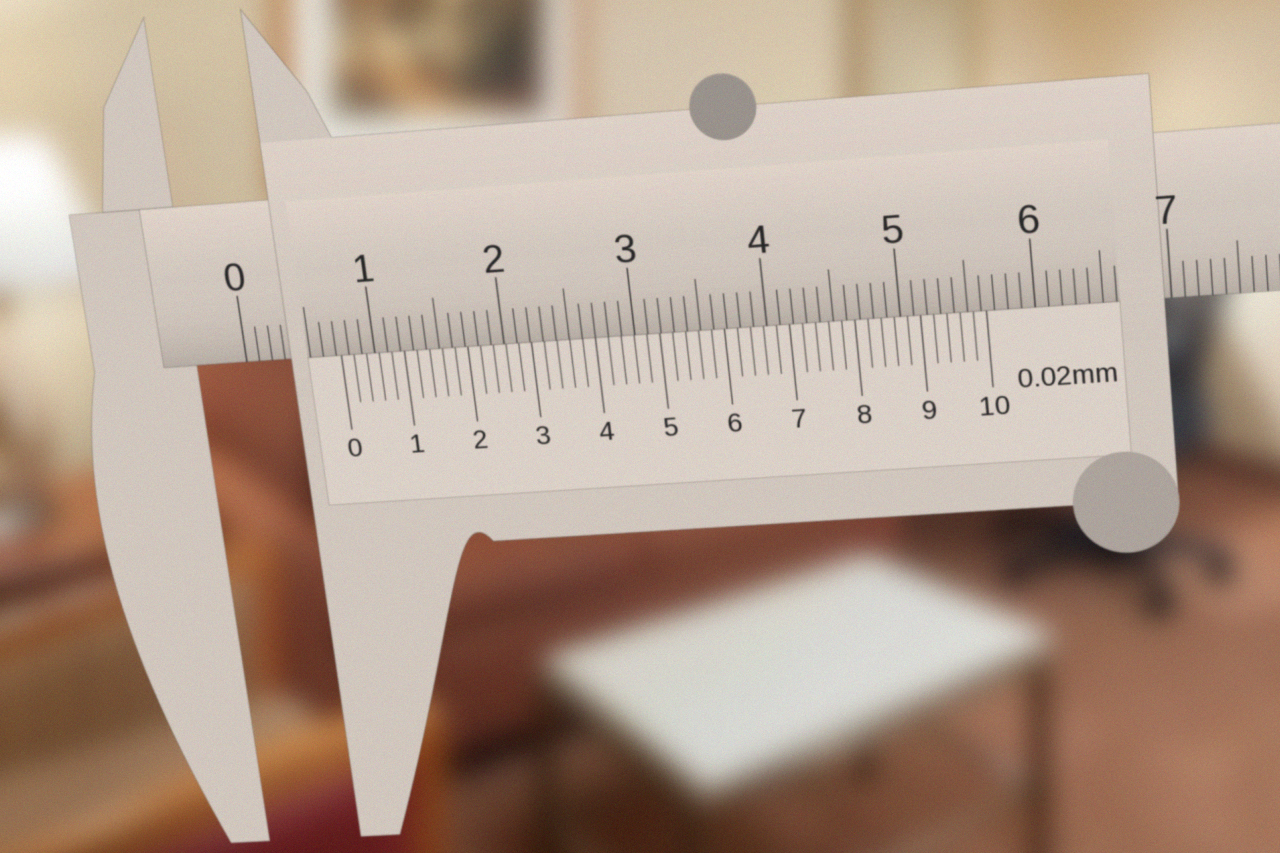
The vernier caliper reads 7.4 mm
